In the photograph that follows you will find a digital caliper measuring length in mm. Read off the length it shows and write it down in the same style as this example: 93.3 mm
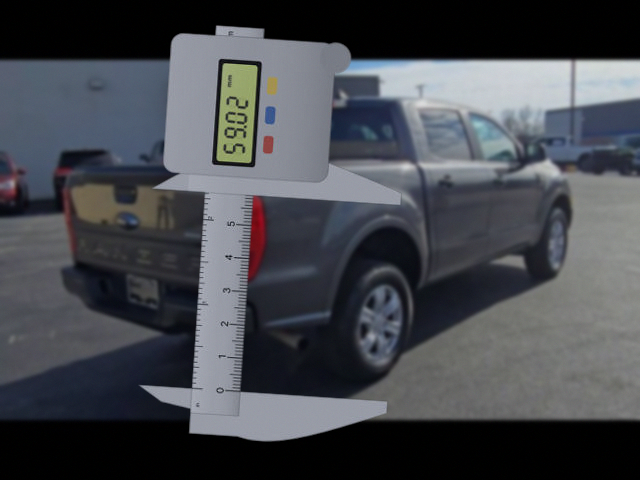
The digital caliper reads 59.02 mm
